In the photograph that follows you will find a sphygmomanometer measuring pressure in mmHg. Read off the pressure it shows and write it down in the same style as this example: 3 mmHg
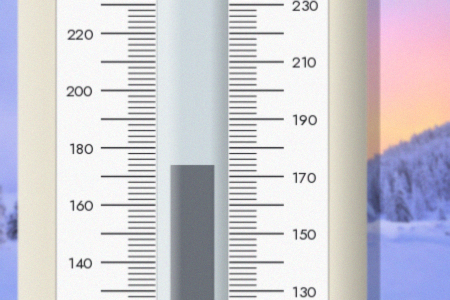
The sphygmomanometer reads 174 mmHg
